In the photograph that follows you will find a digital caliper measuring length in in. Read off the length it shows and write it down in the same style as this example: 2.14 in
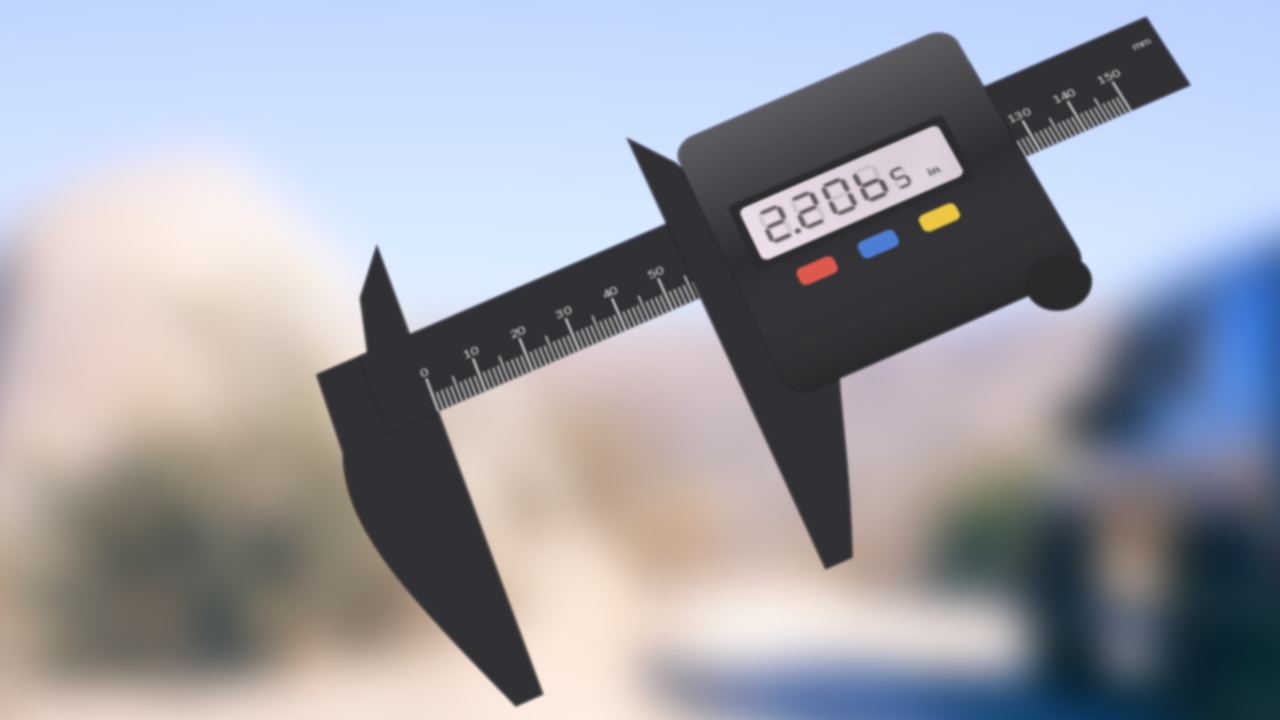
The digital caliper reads 2.2065 in
